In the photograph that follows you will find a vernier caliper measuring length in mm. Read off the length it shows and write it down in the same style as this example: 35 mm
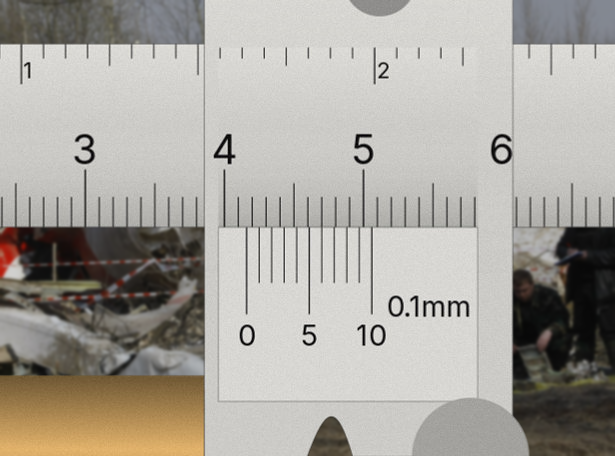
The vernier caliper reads 41.6 mm
